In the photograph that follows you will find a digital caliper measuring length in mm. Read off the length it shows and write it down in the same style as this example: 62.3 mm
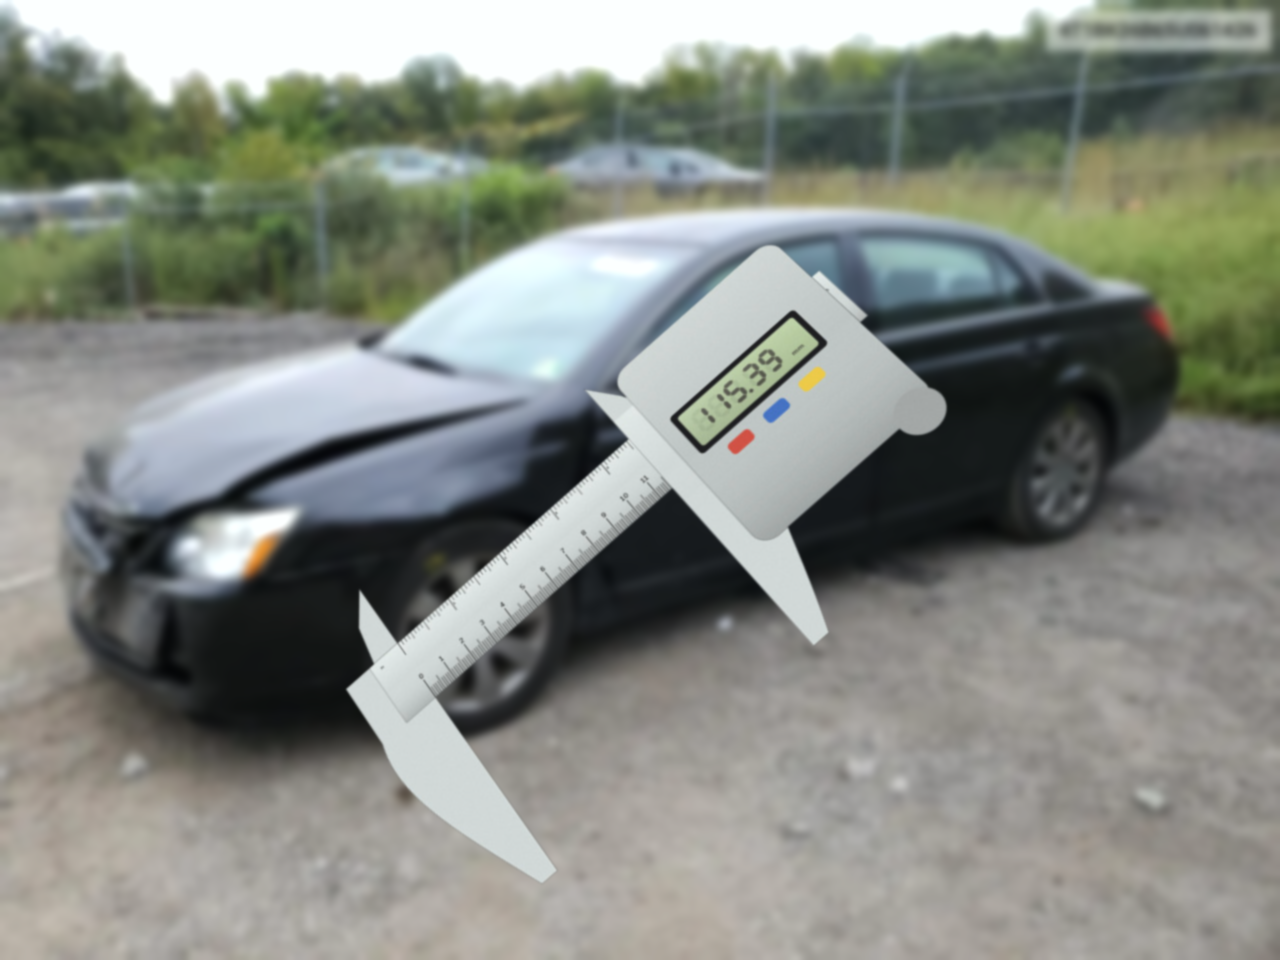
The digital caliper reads 115.39 mm
